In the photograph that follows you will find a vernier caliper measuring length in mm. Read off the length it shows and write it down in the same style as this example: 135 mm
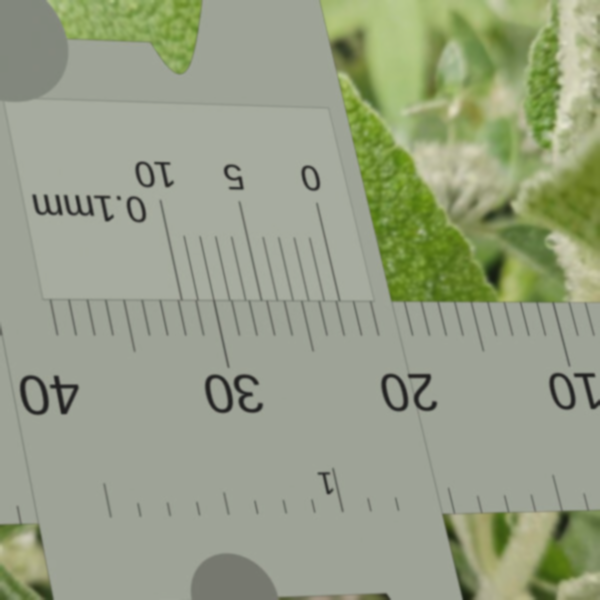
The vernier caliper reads 22.8 mm
